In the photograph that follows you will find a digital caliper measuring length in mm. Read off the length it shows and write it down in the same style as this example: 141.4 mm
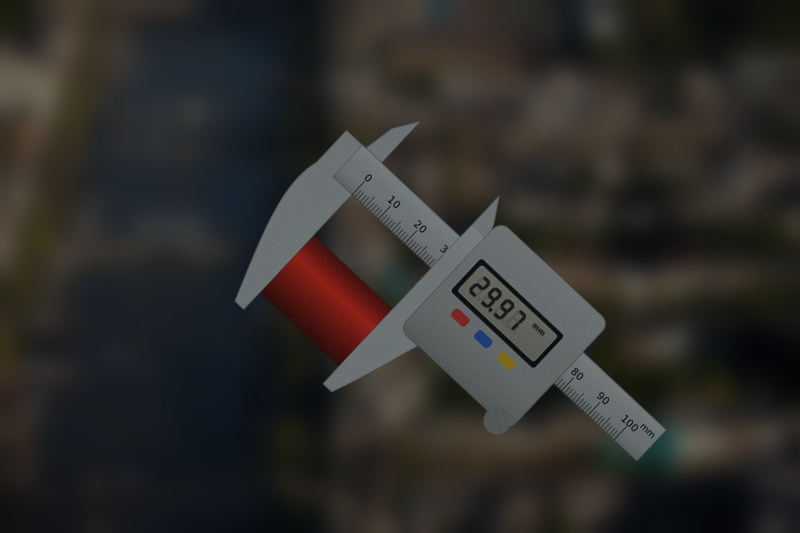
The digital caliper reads 29.97 mm
